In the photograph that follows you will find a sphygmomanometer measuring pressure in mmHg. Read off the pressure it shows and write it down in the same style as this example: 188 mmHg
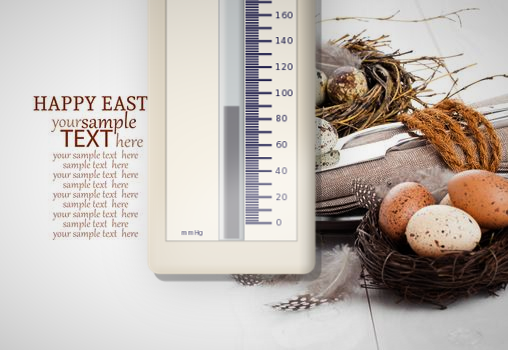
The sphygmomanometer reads 90 mmHg
